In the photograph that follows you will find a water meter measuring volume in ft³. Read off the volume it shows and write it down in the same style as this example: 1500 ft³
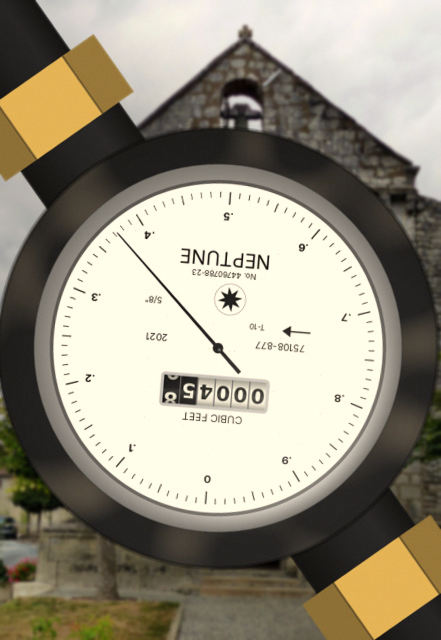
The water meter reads 458.37 ft³
